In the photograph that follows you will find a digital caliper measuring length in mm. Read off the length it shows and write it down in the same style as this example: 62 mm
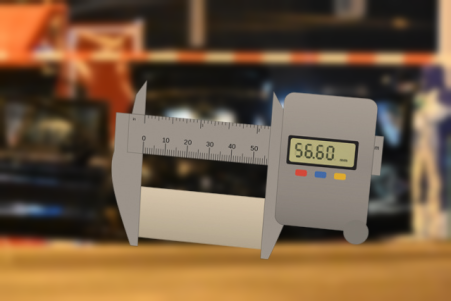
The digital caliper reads 56.60 mm
